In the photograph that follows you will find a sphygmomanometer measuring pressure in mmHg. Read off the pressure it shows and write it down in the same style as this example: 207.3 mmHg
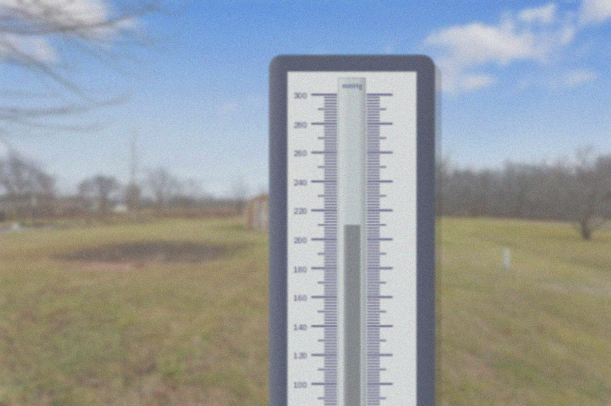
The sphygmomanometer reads 210 mmHg
